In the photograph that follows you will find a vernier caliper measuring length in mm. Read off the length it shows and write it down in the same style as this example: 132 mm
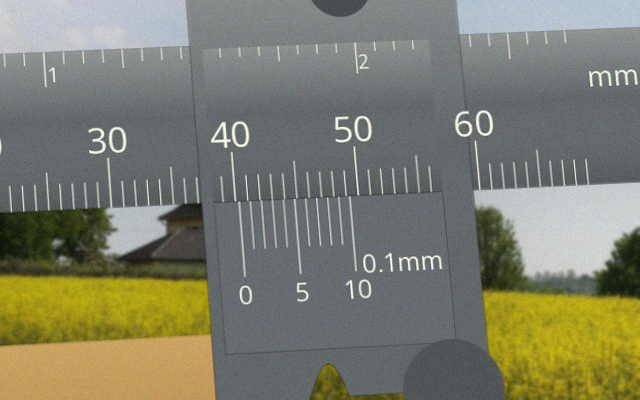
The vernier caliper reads 40.3 mm
